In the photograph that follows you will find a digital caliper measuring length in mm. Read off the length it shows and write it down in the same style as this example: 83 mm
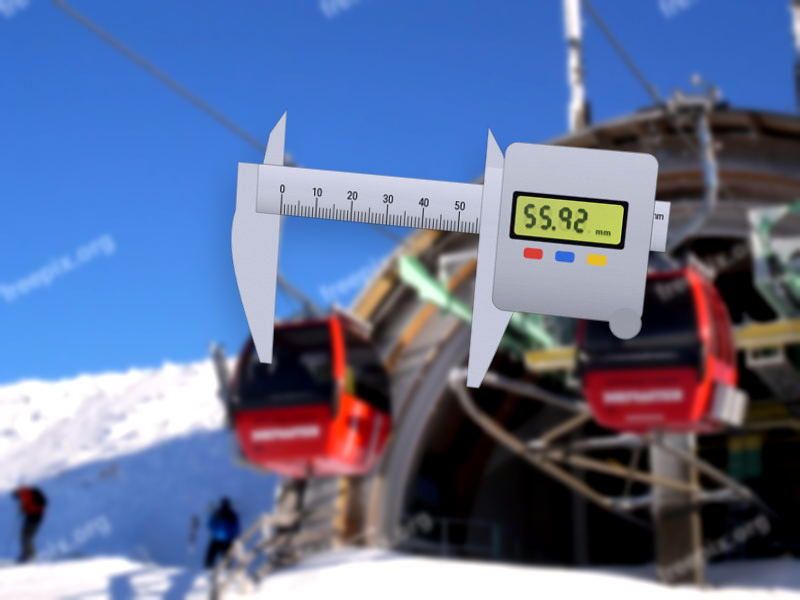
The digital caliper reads 55.92 mm
